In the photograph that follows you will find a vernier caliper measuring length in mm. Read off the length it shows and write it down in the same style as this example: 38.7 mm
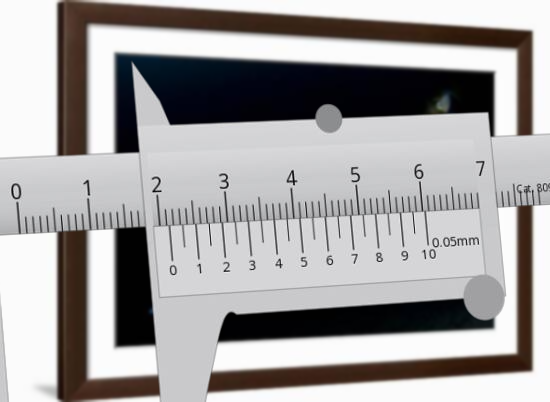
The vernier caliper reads 21.4 mm
